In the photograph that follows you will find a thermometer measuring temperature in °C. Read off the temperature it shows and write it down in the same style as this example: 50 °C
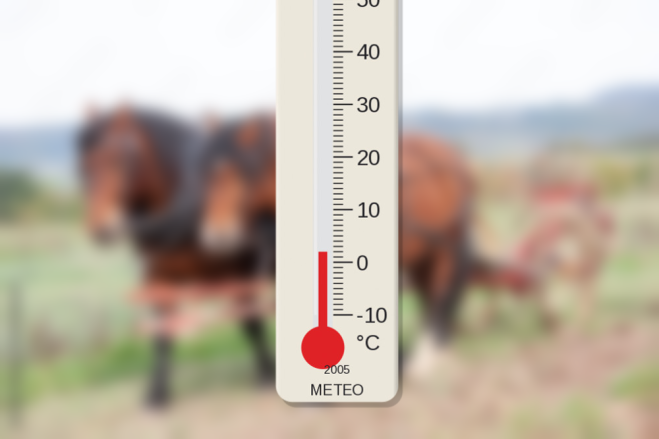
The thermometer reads 2 °C
